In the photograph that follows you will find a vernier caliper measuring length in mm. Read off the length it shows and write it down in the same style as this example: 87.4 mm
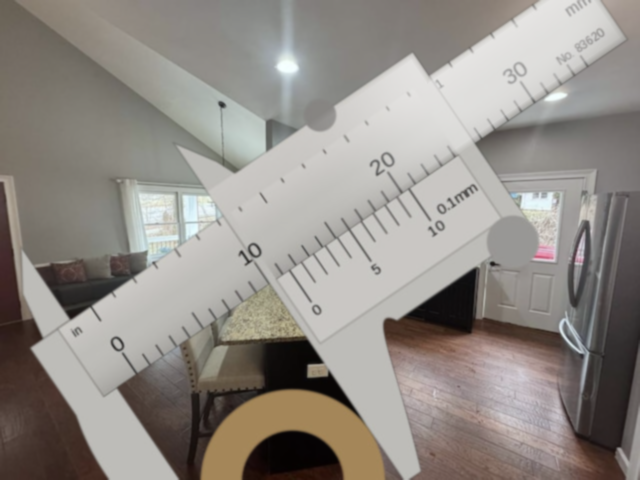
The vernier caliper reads 11.5 mm
